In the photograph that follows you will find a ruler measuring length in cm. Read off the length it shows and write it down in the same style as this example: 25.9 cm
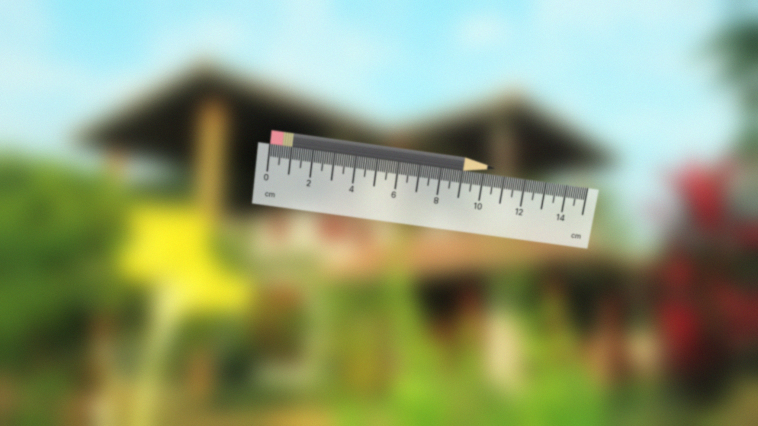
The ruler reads 10.5 cm
